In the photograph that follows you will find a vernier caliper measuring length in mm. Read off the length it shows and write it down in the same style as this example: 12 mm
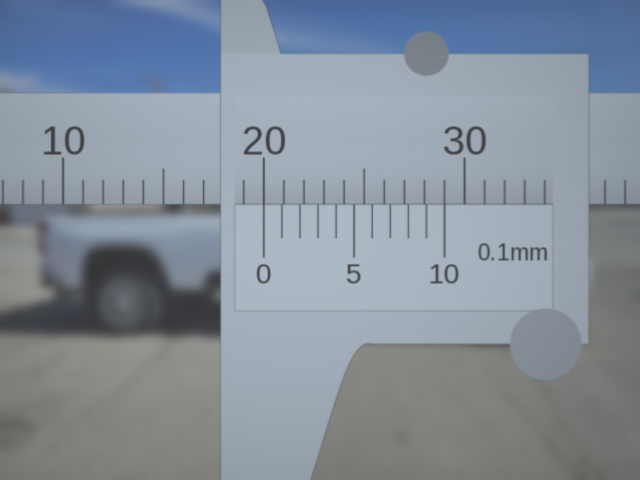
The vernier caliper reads 20.0 mm
